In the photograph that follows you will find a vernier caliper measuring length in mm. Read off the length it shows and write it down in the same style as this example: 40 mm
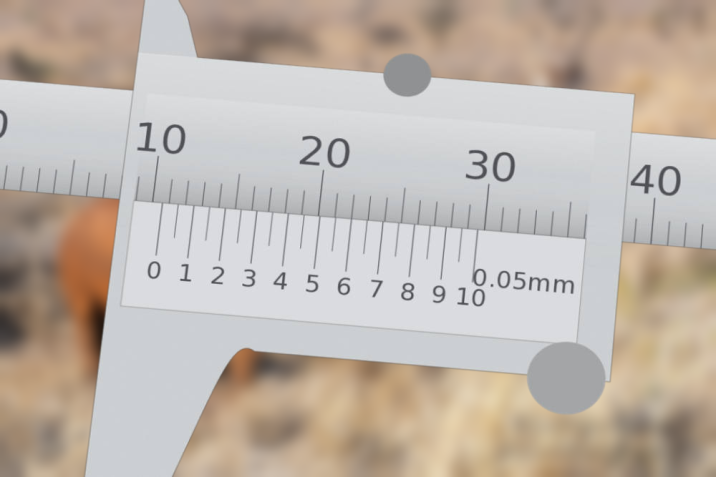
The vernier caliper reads 10.6 mm
